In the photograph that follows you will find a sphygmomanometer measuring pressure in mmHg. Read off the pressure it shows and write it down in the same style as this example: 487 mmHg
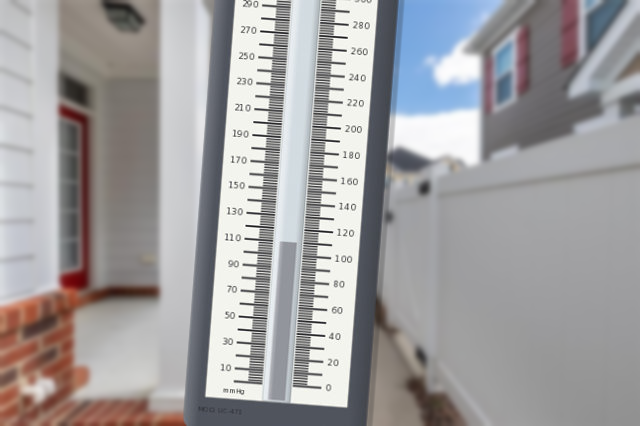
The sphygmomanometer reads 110 mmHg
